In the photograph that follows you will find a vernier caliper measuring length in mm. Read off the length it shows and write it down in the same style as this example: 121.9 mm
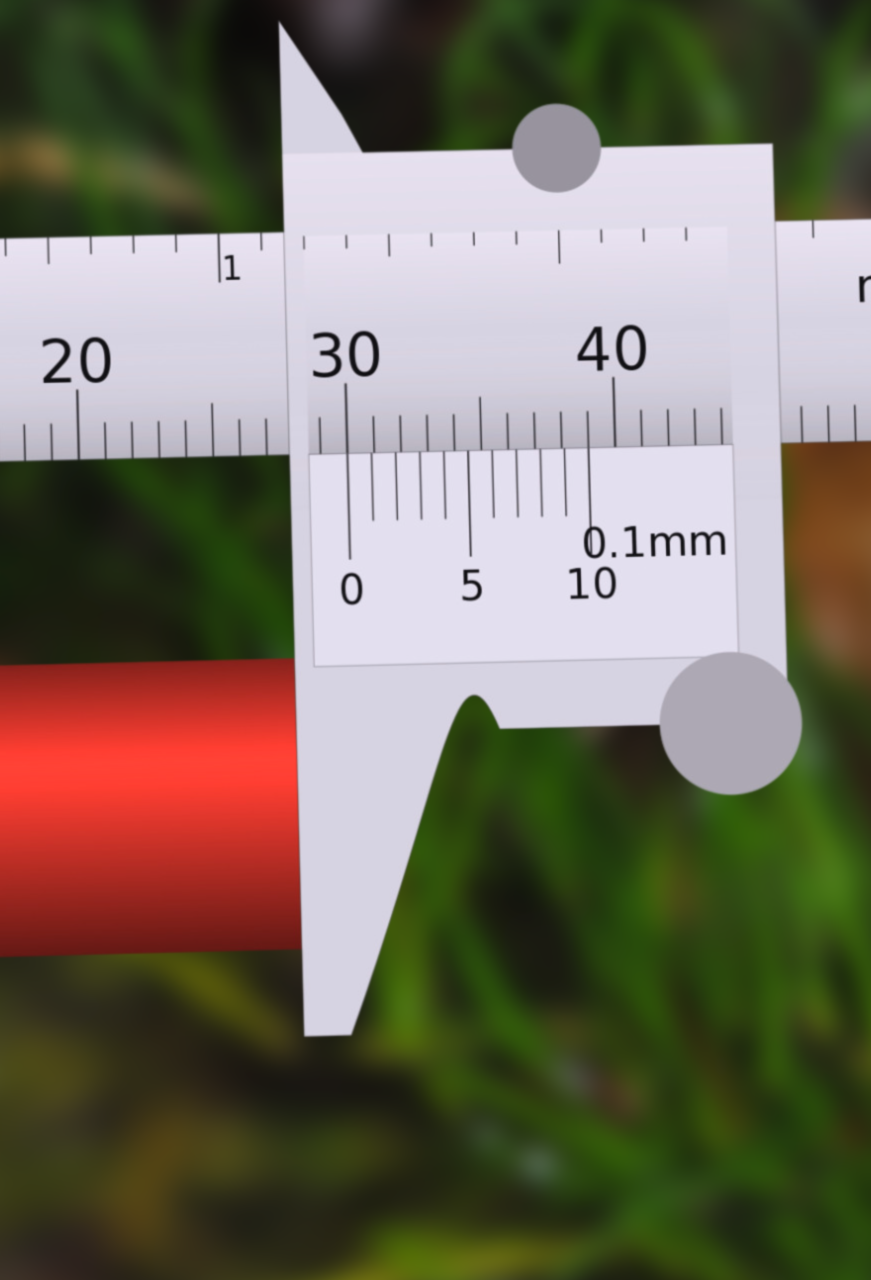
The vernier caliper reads 30.0 mm
